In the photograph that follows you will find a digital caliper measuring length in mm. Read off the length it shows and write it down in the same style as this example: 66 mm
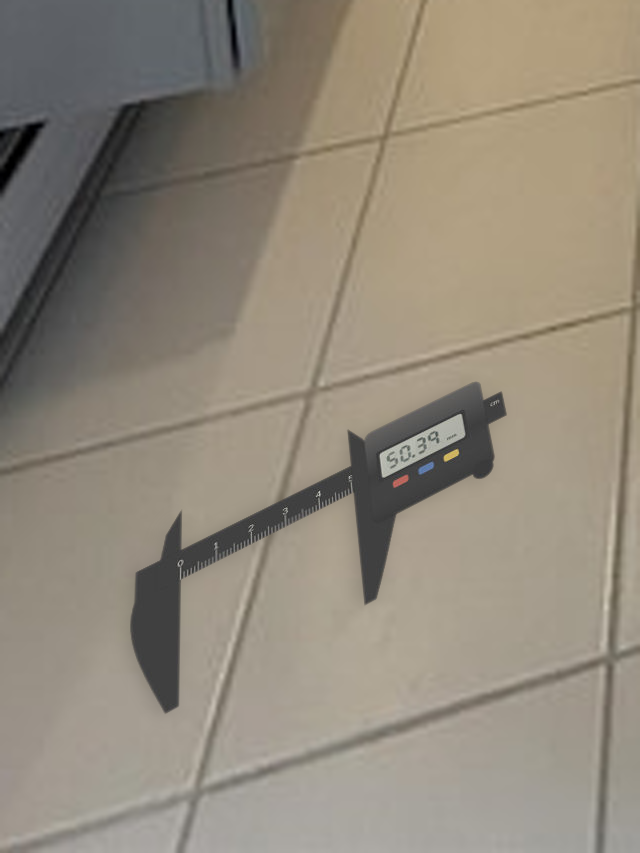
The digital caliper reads 50.39 mm
